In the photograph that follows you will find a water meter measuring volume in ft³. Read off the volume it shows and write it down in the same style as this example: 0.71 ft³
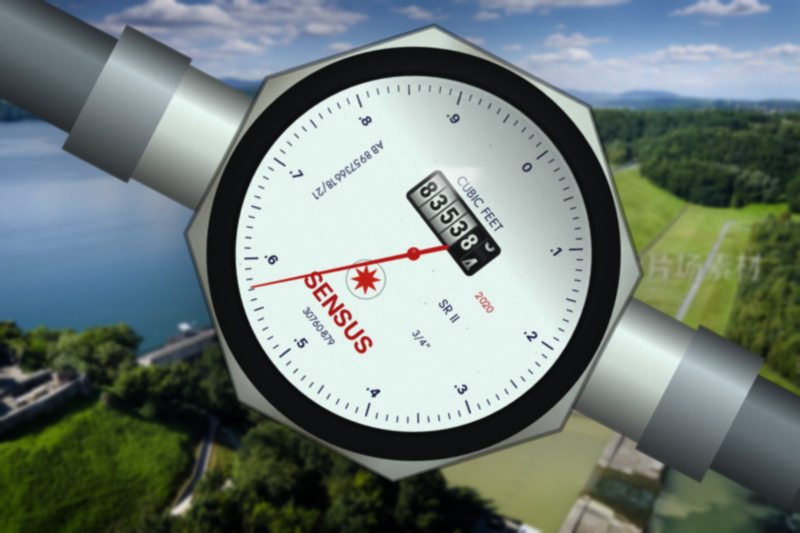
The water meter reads 835383.57 ft³
